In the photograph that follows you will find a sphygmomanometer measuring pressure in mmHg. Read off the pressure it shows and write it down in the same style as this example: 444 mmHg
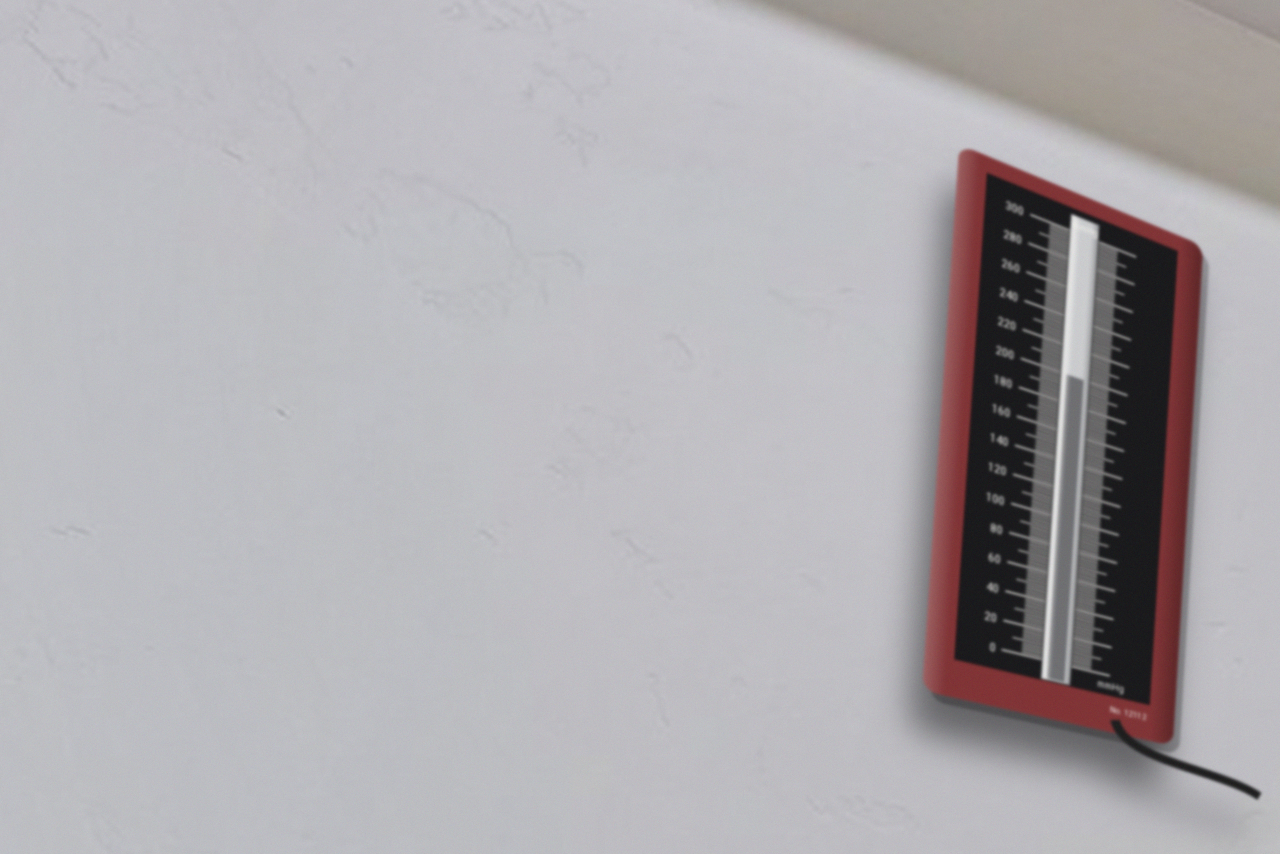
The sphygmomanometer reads 200 mmHg
